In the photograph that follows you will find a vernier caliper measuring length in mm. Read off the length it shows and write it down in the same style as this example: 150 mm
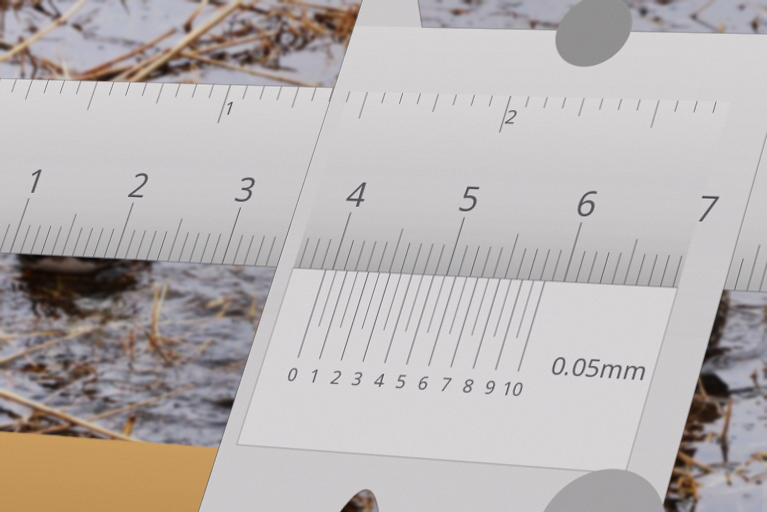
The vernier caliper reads 39.4 mm
